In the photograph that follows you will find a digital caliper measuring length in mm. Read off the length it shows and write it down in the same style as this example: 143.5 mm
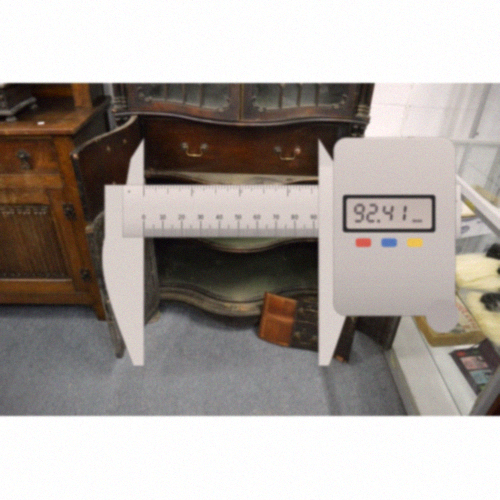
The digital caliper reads 92.41 mm
